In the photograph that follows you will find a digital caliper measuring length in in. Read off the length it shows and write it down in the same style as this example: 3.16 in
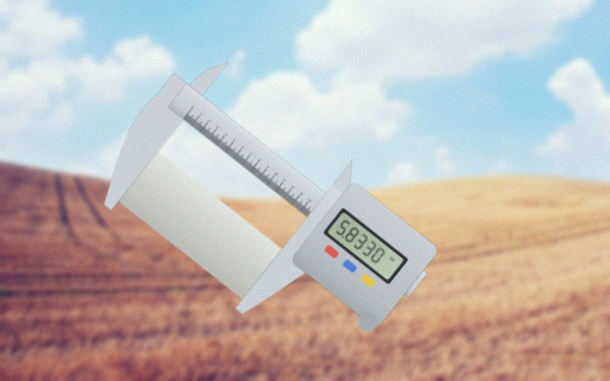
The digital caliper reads 5.8330 in
